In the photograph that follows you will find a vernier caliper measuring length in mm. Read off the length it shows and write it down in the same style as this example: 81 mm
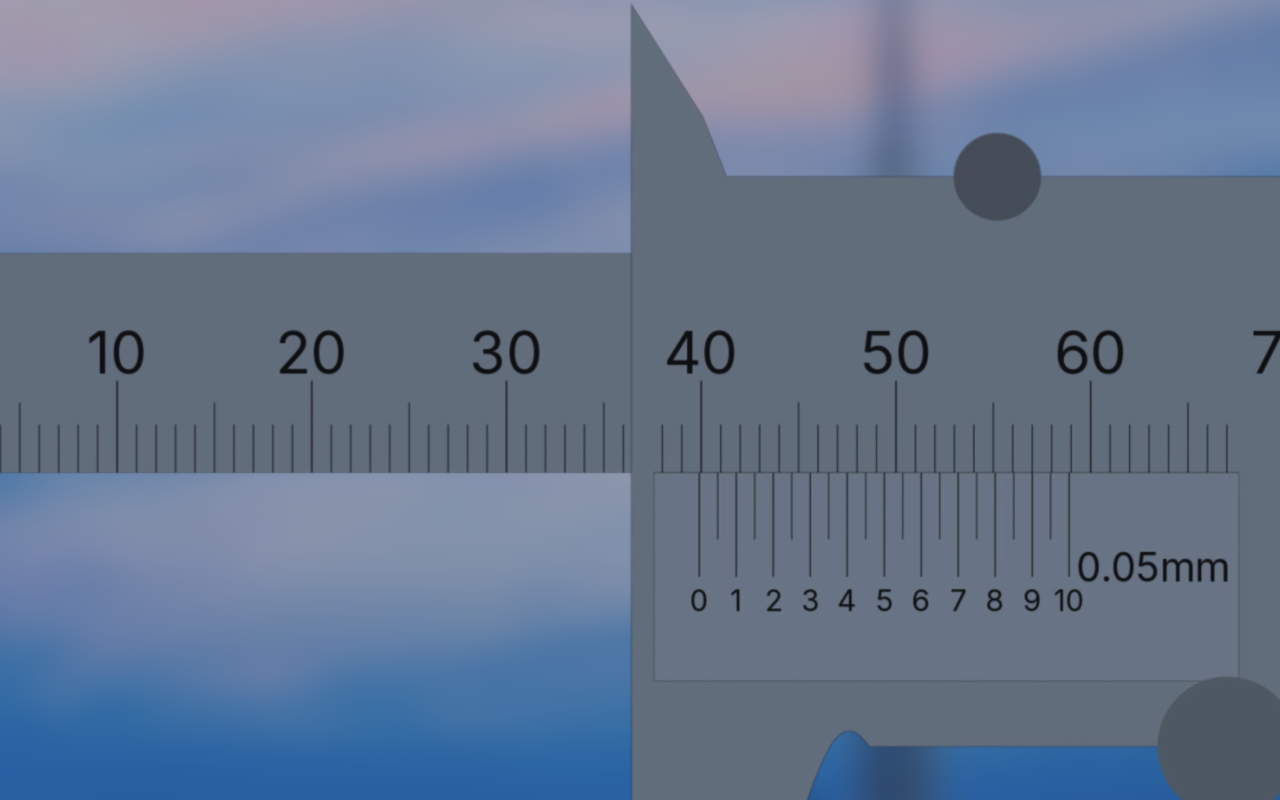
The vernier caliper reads 39.9 mm
